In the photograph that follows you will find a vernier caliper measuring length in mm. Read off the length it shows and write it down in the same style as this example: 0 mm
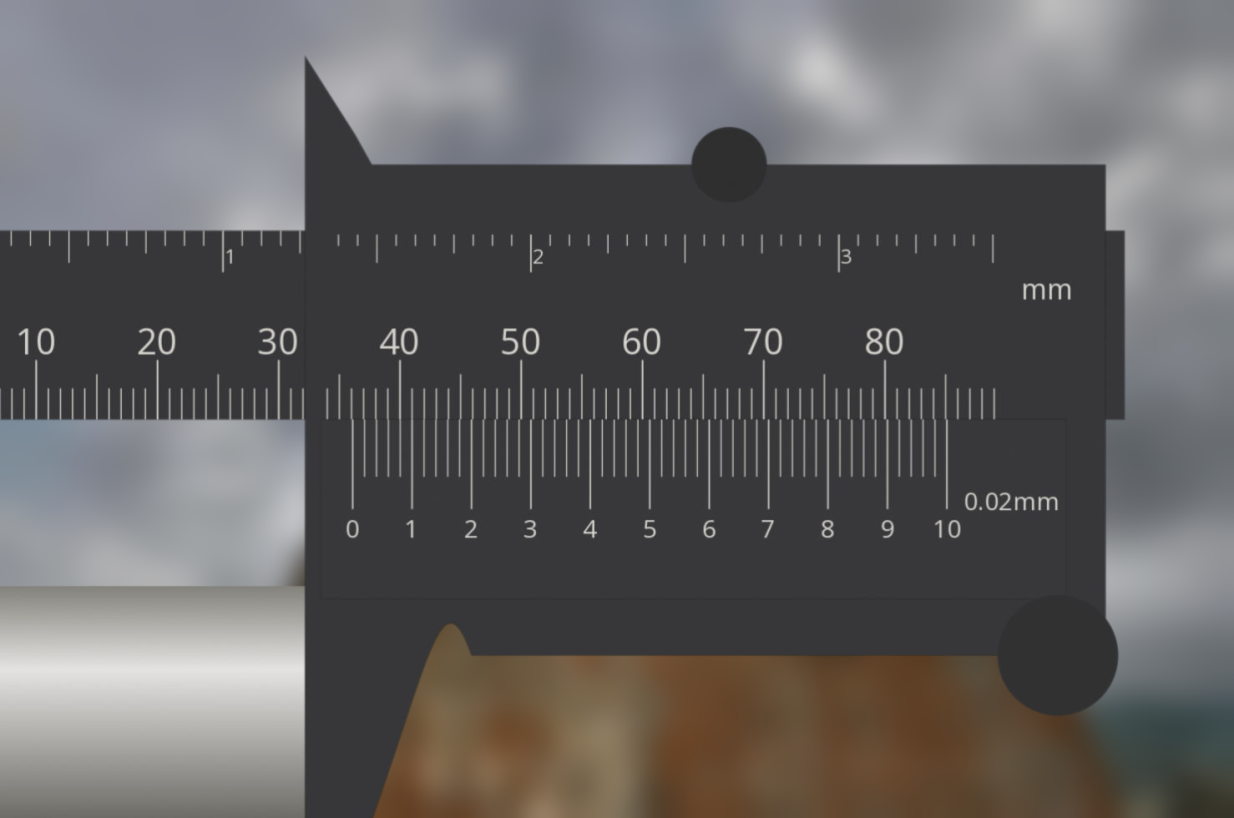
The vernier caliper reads 36.1 mm
